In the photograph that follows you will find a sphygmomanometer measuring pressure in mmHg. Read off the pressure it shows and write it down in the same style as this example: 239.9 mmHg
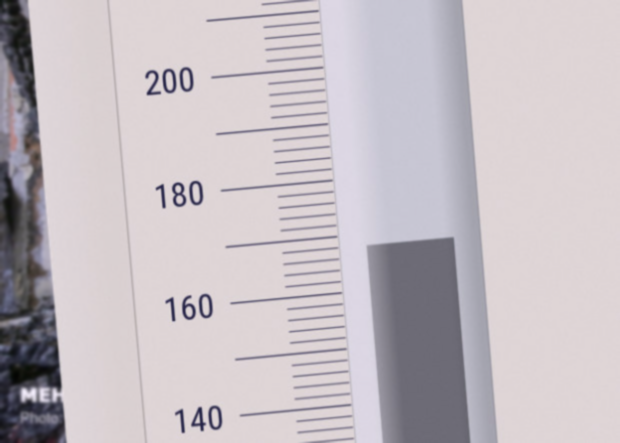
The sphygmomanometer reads 168 mmHg
